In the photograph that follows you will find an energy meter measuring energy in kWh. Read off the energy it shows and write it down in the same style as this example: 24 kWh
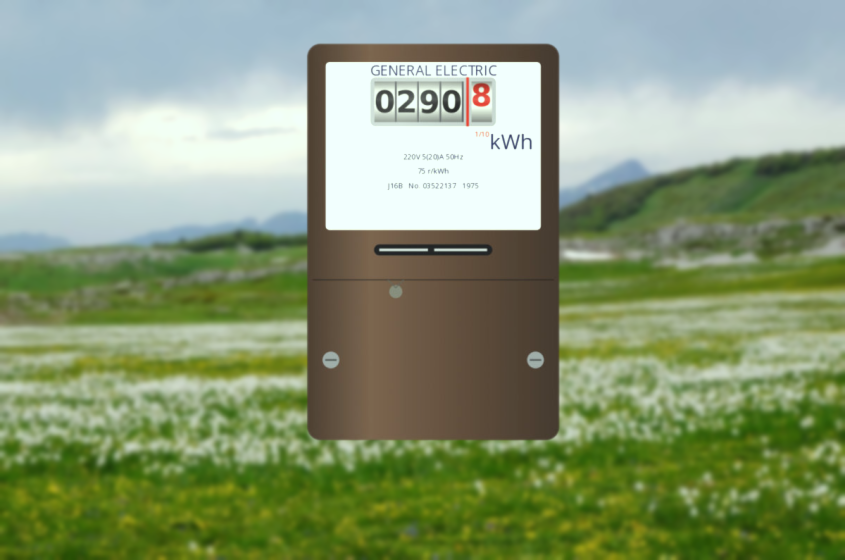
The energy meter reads 290.8 kWh
